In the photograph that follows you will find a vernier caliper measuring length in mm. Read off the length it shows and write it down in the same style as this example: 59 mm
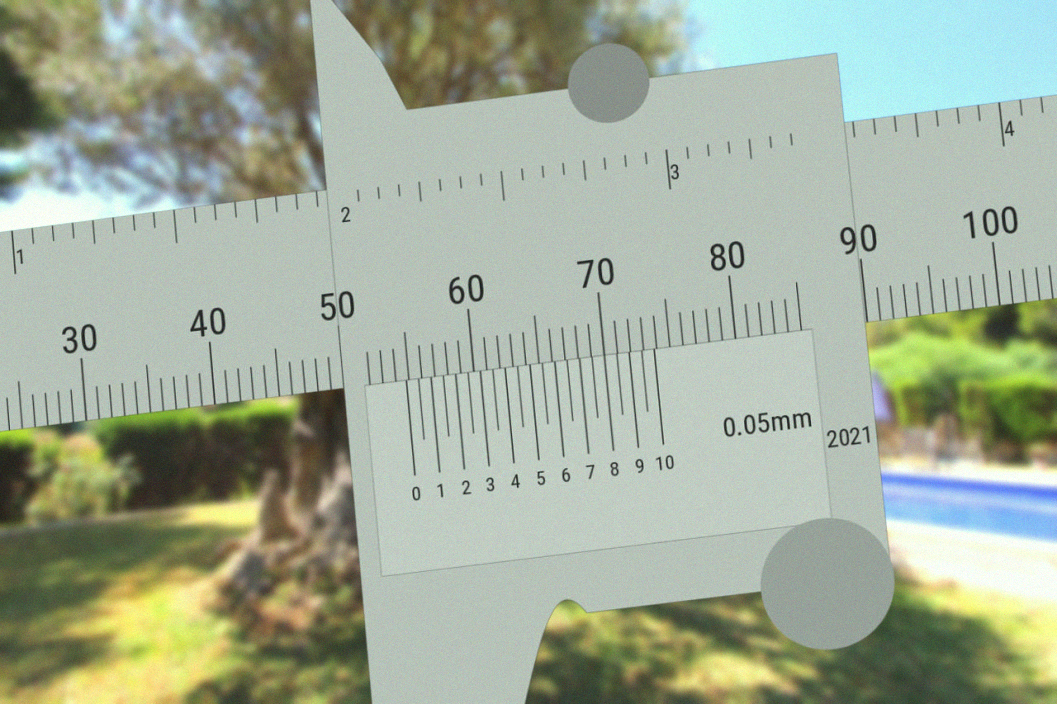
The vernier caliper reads 54.8 mm
